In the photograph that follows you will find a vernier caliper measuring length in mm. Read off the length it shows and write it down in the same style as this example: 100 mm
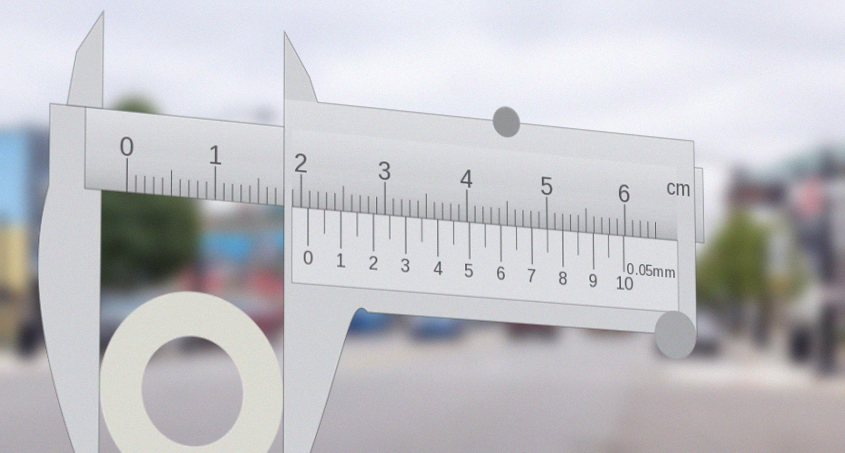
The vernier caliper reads 20.8 mm
